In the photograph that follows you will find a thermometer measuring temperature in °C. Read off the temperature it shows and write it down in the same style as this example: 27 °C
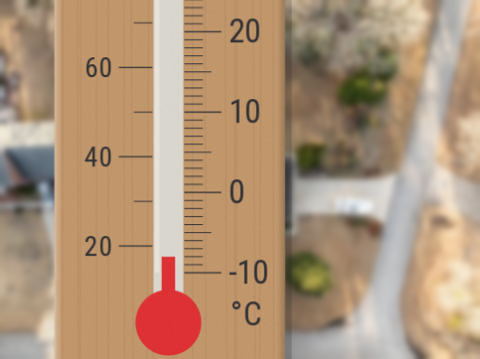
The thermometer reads -8 °C
